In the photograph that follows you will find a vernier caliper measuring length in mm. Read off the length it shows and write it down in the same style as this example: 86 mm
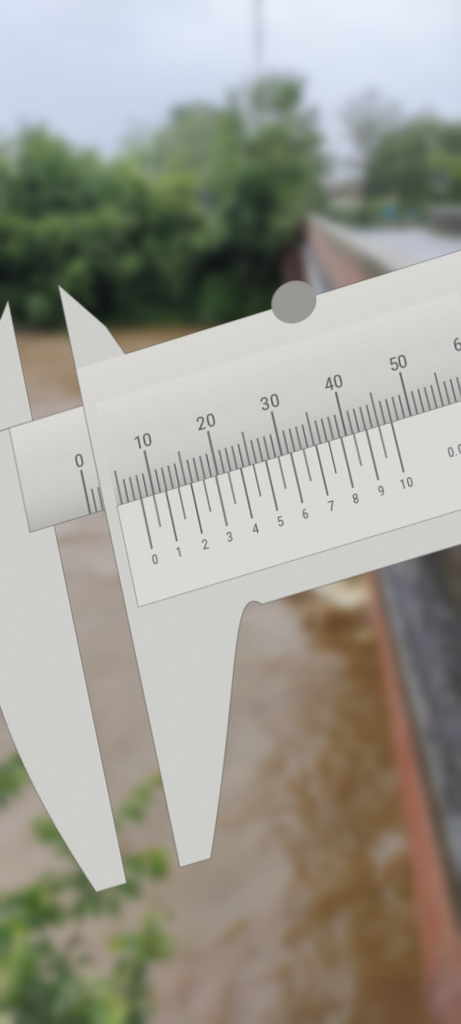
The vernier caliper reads 8.0 mm
